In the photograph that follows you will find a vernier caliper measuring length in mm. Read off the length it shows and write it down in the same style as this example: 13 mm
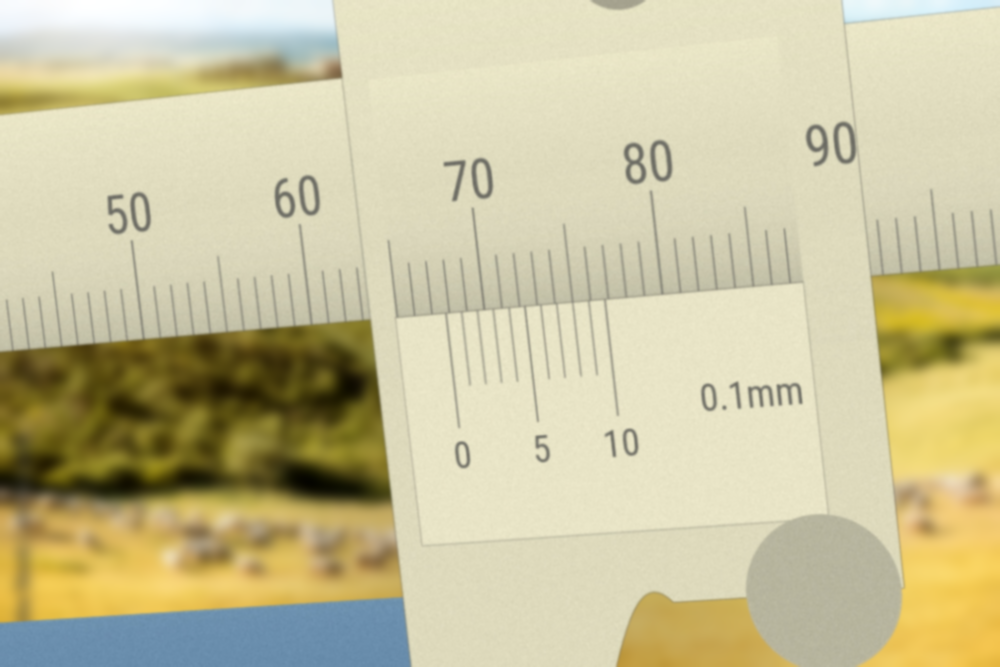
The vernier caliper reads 67.8 mm
